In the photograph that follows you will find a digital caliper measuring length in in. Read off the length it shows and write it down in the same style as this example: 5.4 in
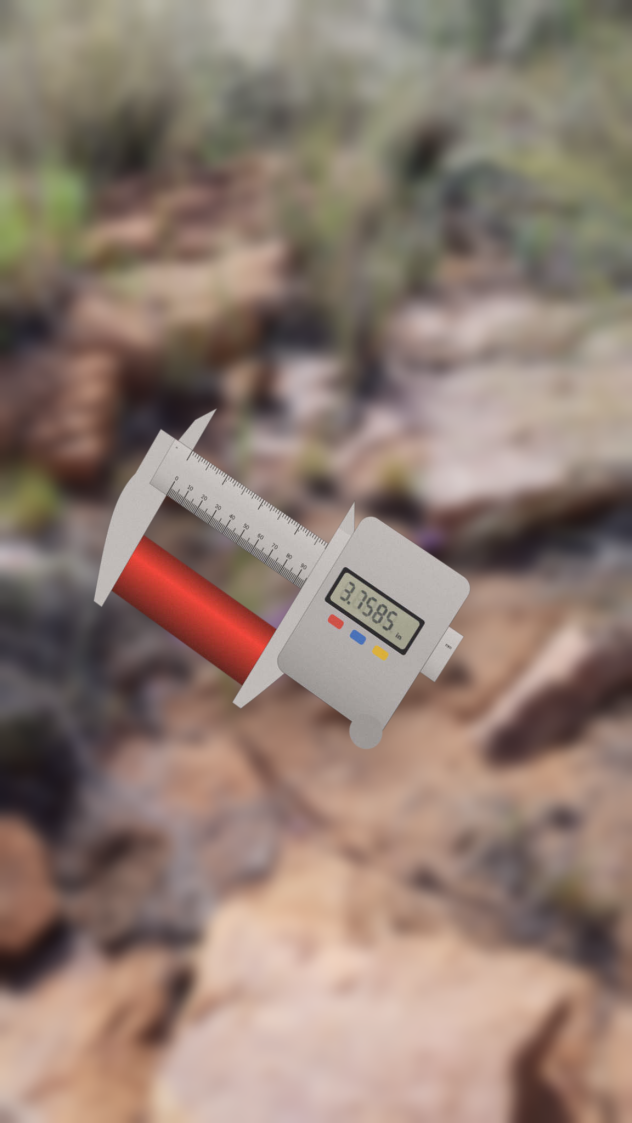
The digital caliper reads 3.7585 in
